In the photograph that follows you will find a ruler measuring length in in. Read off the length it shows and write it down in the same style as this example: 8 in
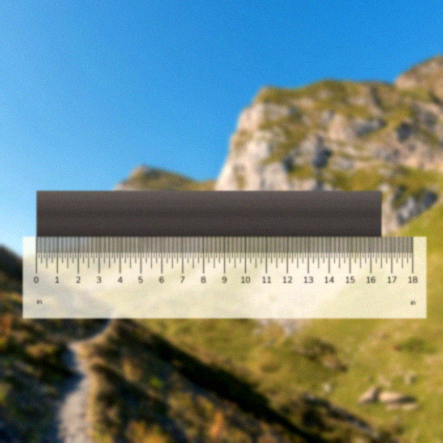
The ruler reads 16.5 in
